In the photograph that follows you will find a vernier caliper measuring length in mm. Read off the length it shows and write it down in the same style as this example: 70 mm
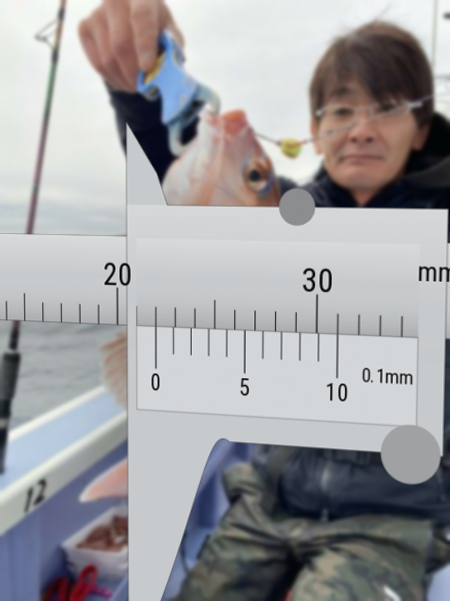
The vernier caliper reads 22.0 mm
